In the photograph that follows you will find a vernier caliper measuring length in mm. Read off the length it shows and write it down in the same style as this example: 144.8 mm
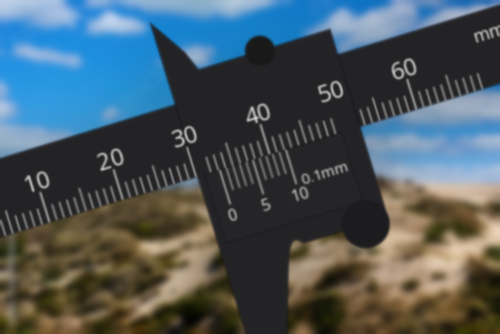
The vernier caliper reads 33.2 mm
